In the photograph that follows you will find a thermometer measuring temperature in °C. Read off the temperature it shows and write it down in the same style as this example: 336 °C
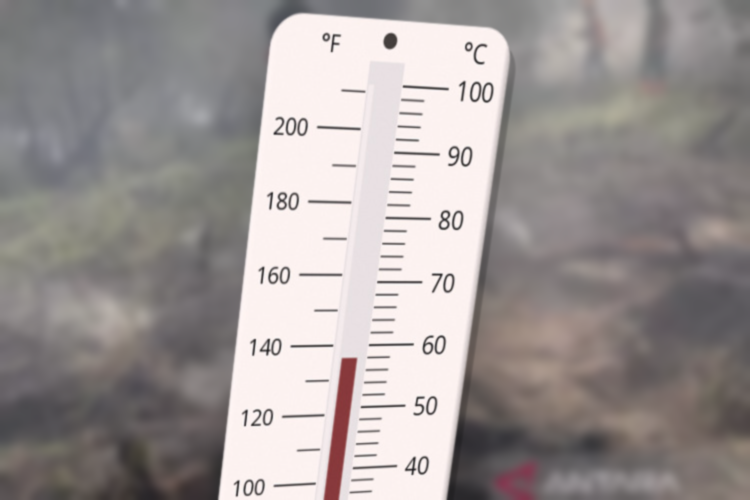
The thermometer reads 58 °C
